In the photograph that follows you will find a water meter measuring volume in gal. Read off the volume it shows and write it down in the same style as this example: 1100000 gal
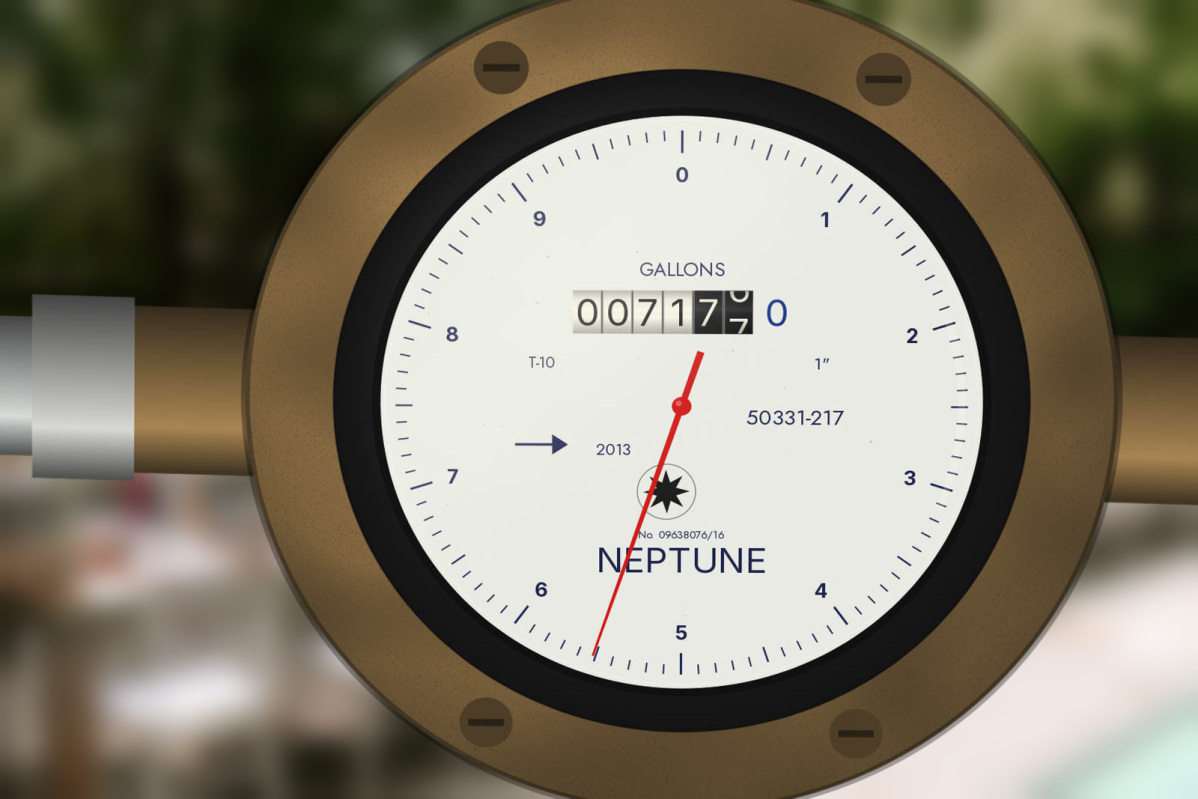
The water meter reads 71765.5 gal
